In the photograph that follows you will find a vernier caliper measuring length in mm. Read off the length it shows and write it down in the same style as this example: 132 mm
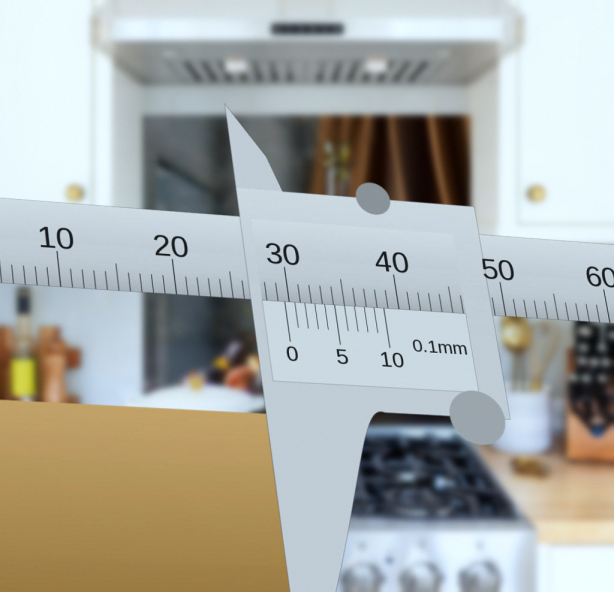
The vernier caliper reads 29.6 mm
